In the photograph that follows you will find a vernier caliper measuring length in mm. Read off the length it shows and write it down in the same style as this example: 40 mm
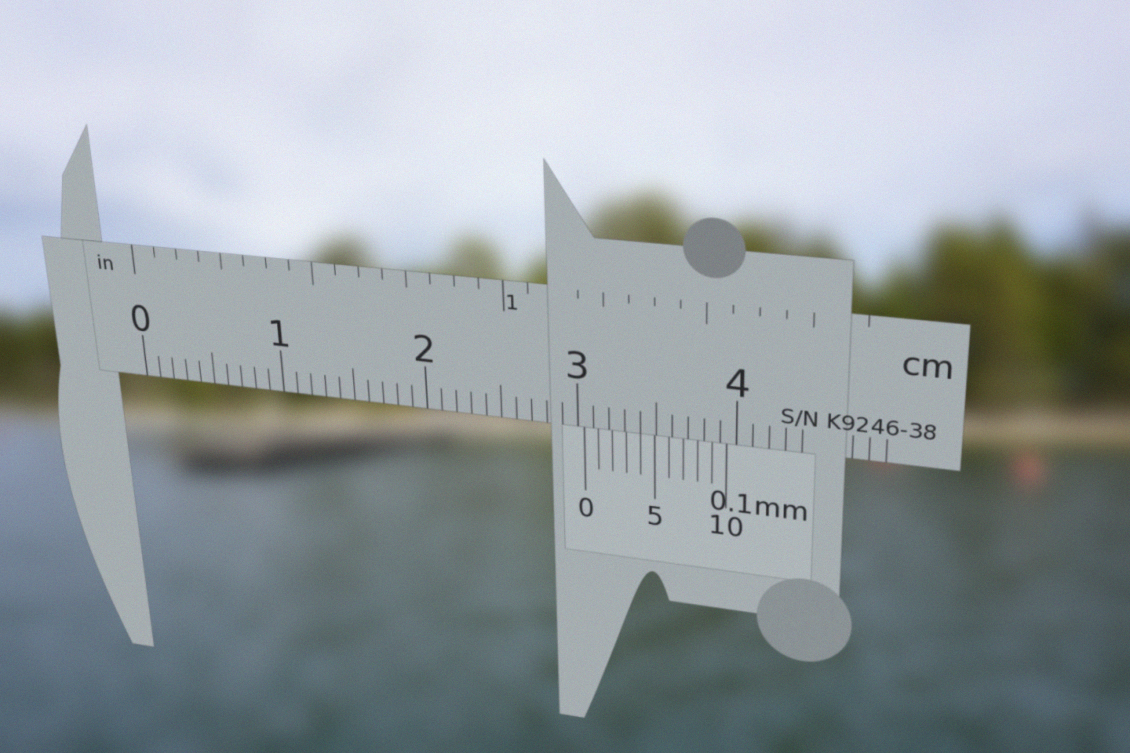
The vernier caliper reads 30.4 mm
